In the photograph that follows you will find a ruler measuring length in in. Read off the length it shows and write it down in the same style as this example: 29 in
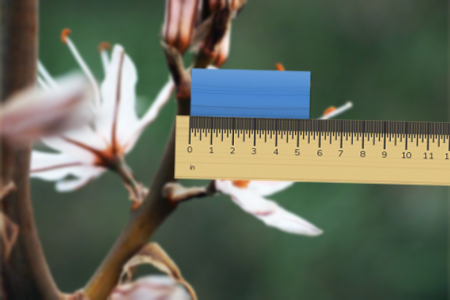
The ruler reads 5.5 in
